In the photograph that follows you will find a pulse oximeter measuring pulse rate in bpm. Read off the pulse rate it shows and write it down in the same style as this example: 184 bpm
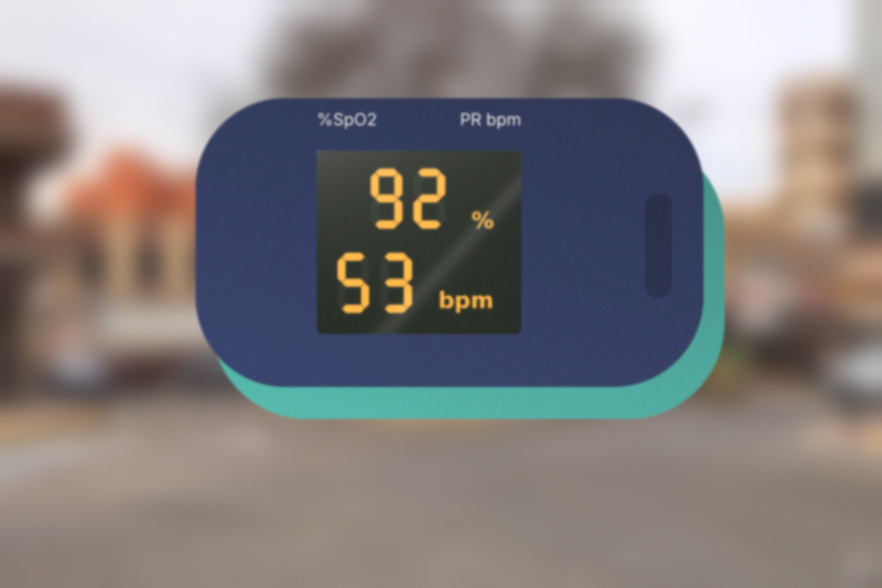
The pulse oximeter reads 53 bpm
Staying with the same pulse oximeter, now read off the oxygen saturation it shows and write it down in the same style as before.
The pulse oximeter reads 92 %
